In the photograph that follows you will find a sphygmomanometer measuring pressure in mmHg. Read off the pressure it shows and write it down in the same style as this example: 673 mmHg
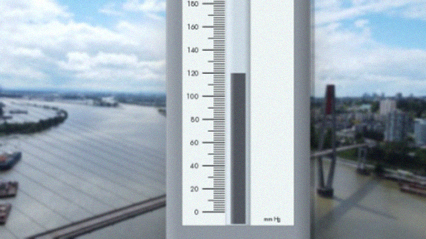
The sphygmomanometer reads 120 mmHg
